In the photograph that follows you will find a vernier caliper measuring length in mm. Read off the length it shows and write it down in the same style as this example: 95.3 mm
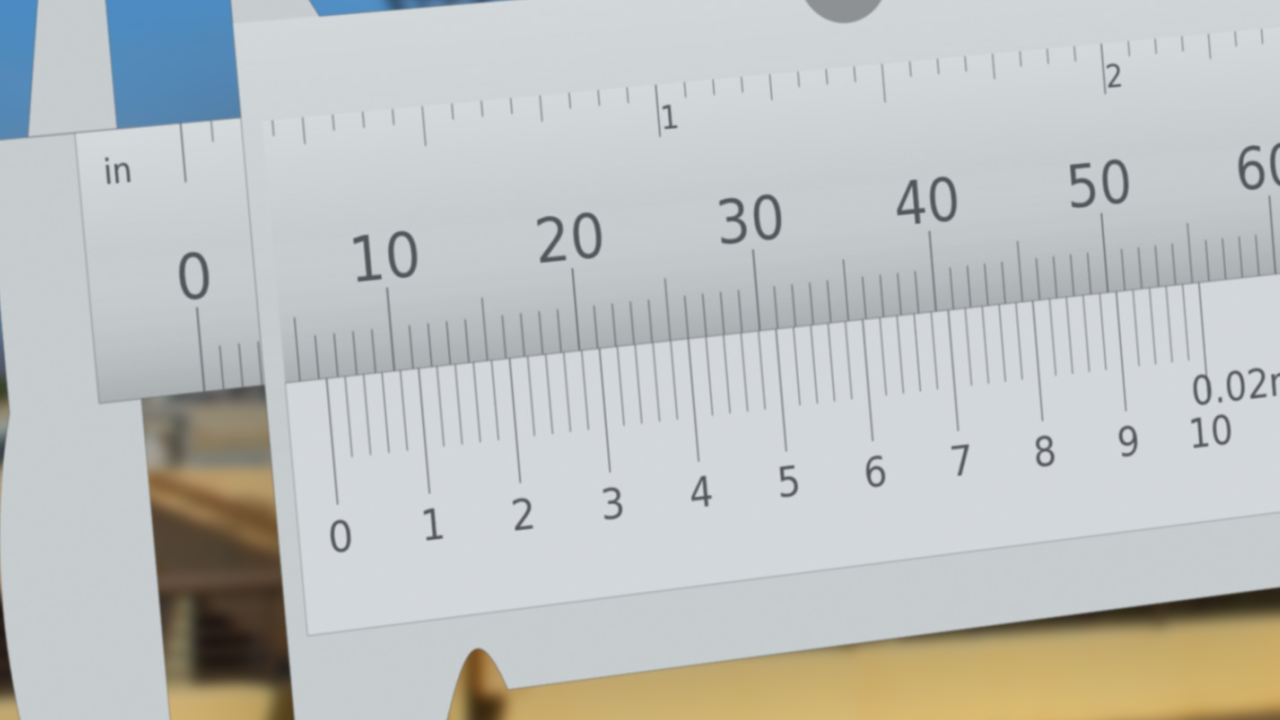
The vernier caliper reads 6.4 mm
